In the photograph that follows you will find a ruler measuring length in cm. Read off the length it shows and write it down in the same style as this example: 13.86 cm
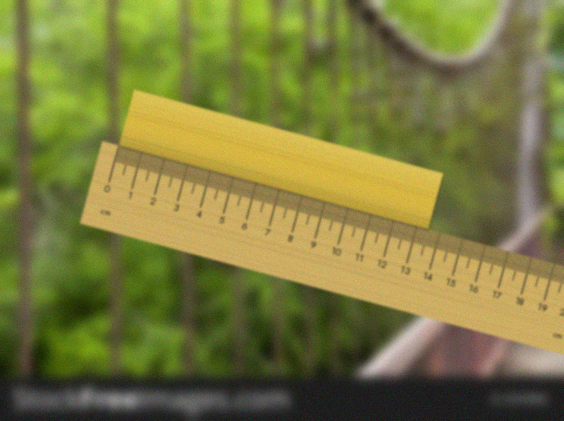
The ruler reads 13.5 cm
